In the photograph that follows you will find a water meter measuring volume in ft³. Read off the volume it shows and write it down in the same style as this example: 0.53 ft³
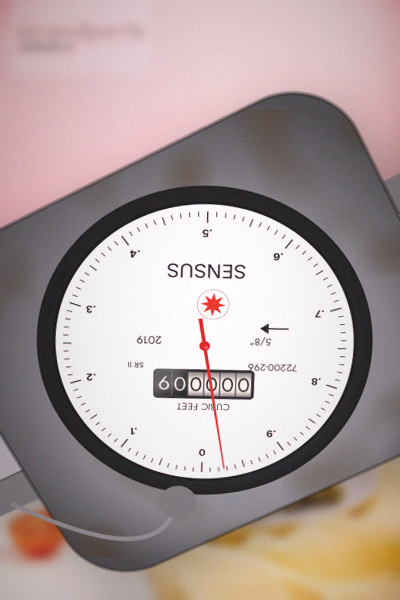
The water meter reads 8.97 ft³
